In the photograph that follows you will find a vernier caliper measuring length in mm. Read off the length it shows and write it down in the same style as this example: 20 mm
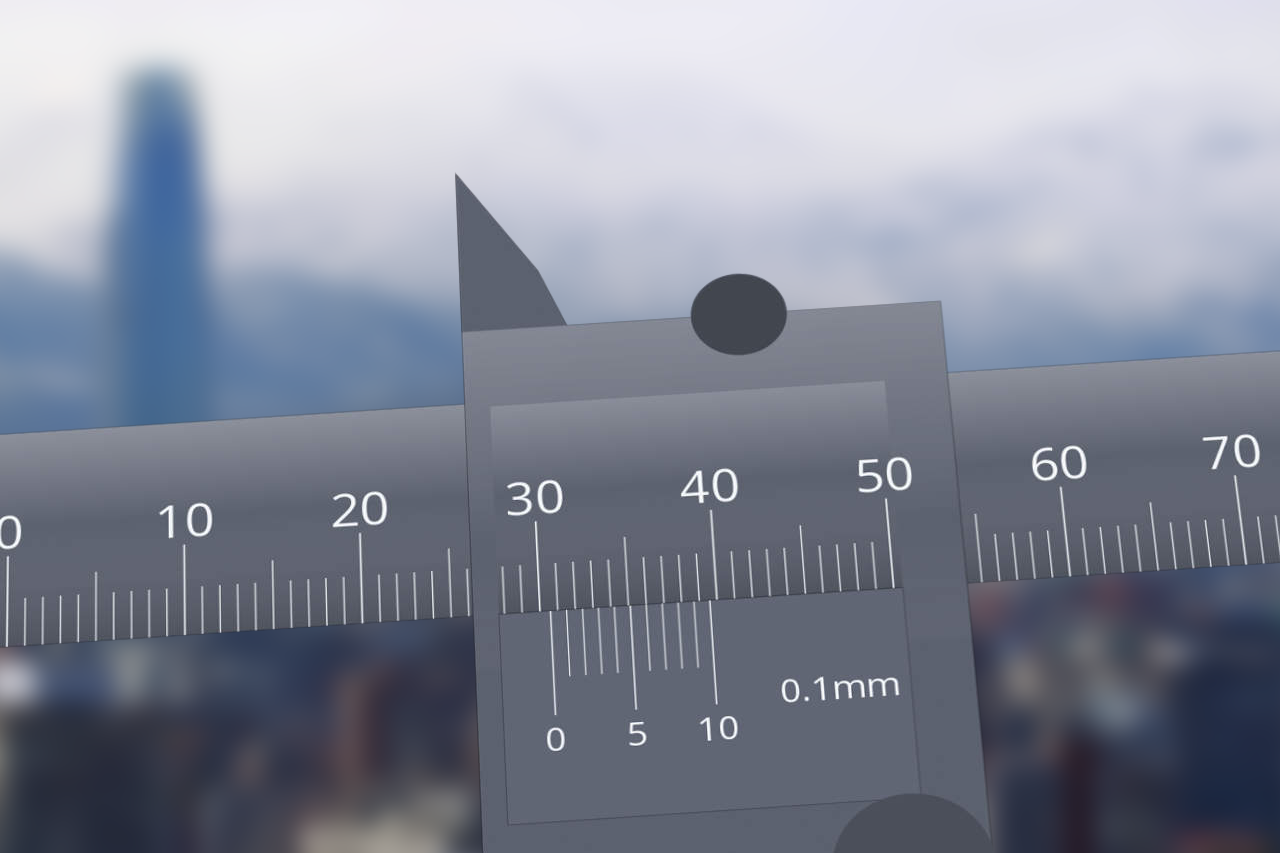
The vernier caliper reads 30.6 mm
